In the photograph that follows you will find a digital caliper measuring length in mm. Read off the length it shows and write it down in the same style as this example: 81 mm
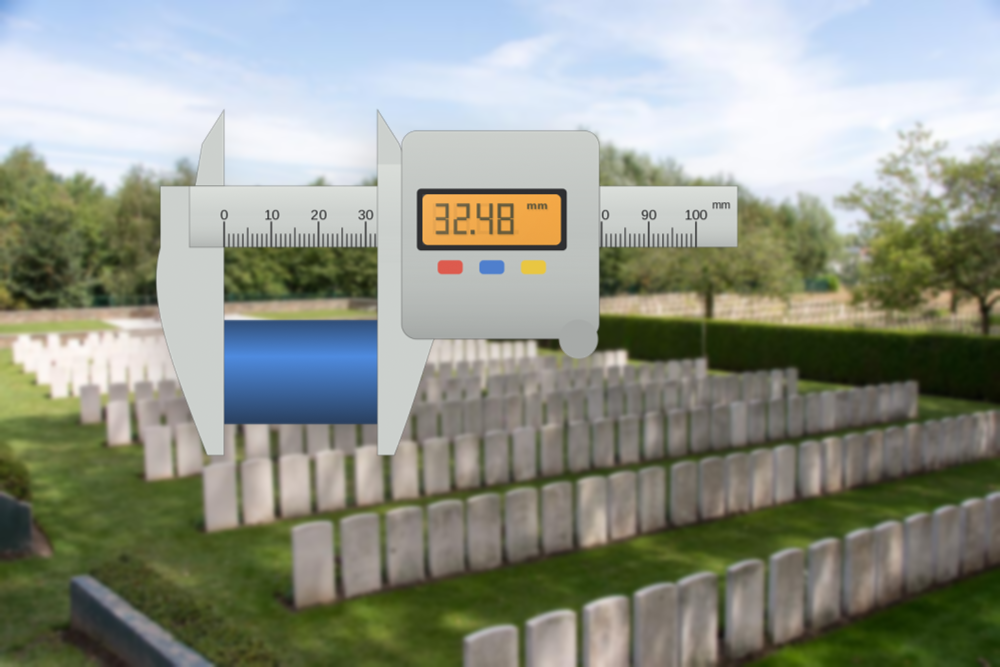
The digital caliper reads 32.48 mm
